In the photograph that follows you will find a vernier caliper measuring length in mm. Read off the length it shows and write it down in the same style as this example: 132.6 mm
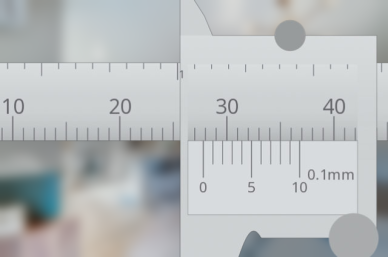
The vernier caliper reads 27.8 mm
